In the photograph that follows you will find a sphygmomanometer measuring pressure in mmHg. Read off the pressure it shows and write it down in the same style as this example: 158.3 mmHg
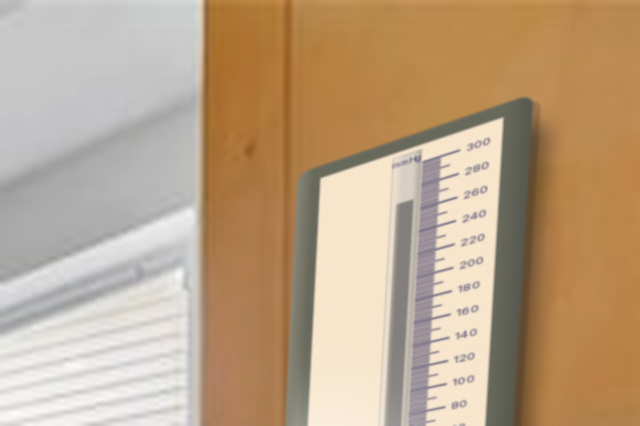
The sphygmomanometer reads 270 mmHg
